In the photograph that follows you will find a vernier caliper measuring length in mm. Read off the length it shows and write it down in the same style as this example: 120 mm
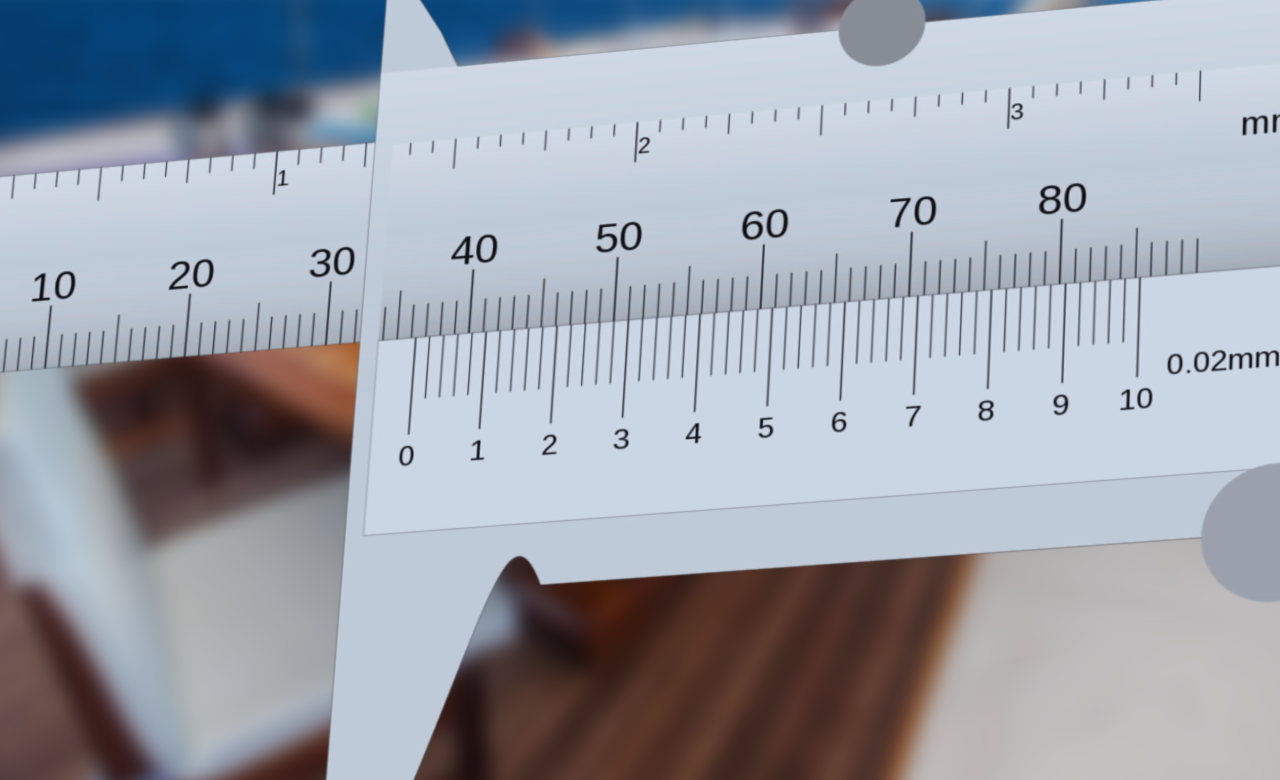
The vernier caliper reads 36.3 mm
